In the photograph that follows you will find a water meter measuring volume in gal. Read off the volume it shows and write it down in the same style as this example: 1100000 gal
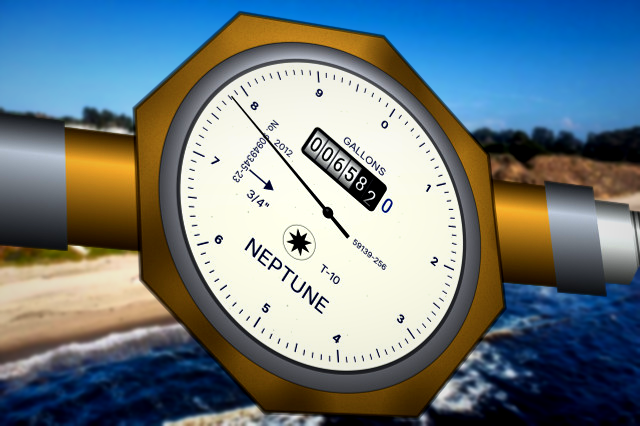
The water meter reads 65817.8 gal
